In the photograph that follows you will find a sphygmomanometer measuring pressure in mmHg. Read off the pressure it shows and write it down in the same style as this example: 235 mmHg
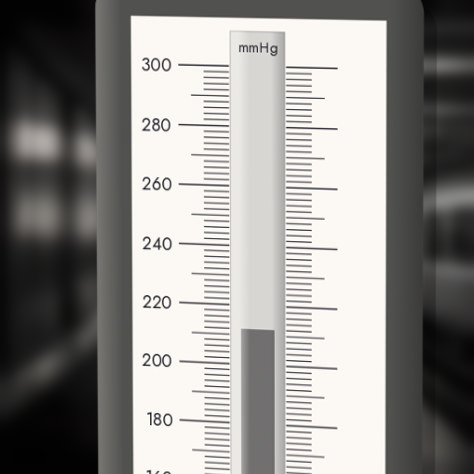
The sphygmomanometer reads 212 mmHg
